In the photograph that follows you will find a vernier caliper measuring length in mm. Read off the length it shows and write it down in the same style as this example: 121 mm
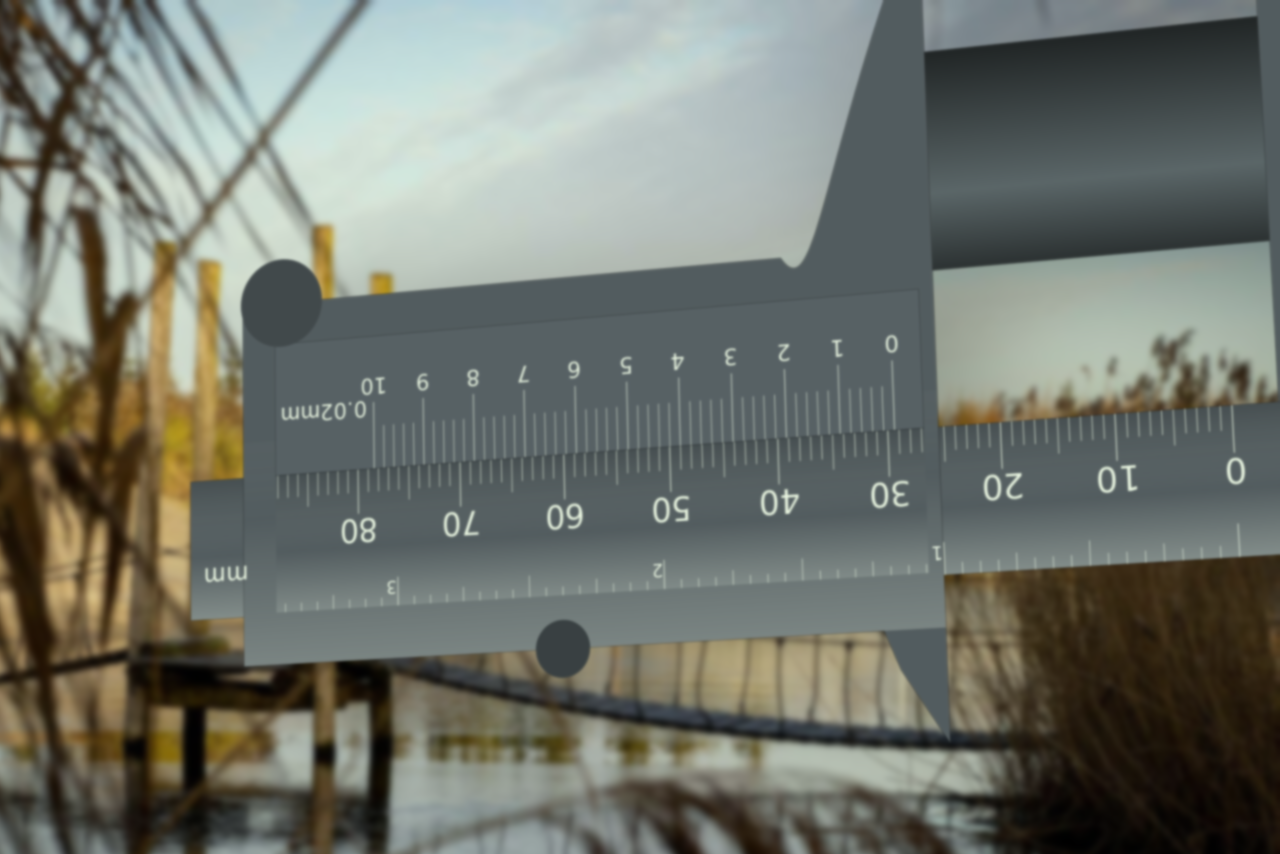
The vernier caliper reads 29.4 mm
